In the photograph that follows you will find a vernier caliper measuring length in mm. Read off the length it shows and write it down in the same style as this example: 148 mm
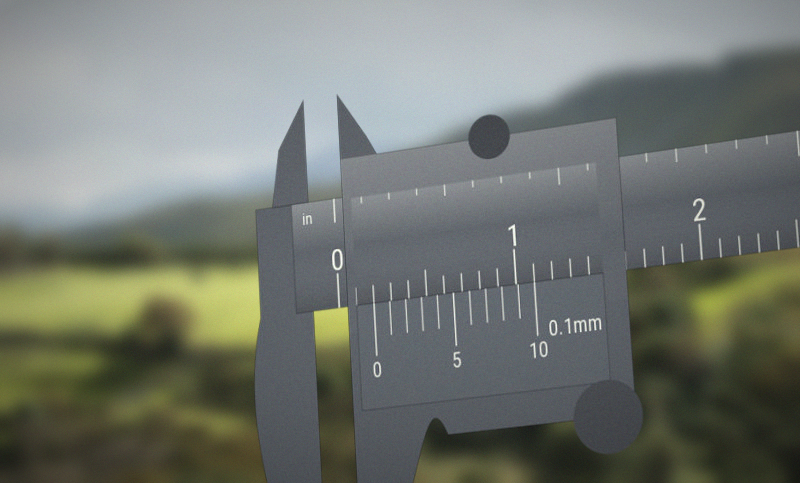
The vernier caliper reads 2.0 mm
